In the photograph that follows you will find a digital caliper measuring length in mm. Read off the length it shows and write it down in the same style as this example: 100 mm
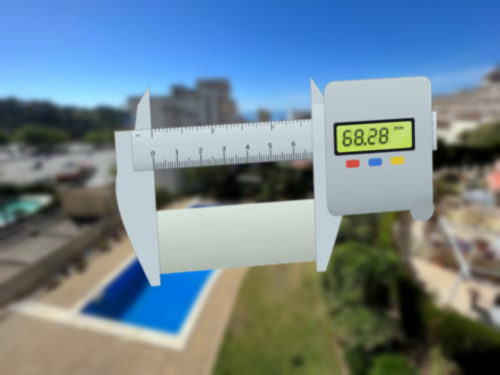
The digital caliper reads 68.28 mm
